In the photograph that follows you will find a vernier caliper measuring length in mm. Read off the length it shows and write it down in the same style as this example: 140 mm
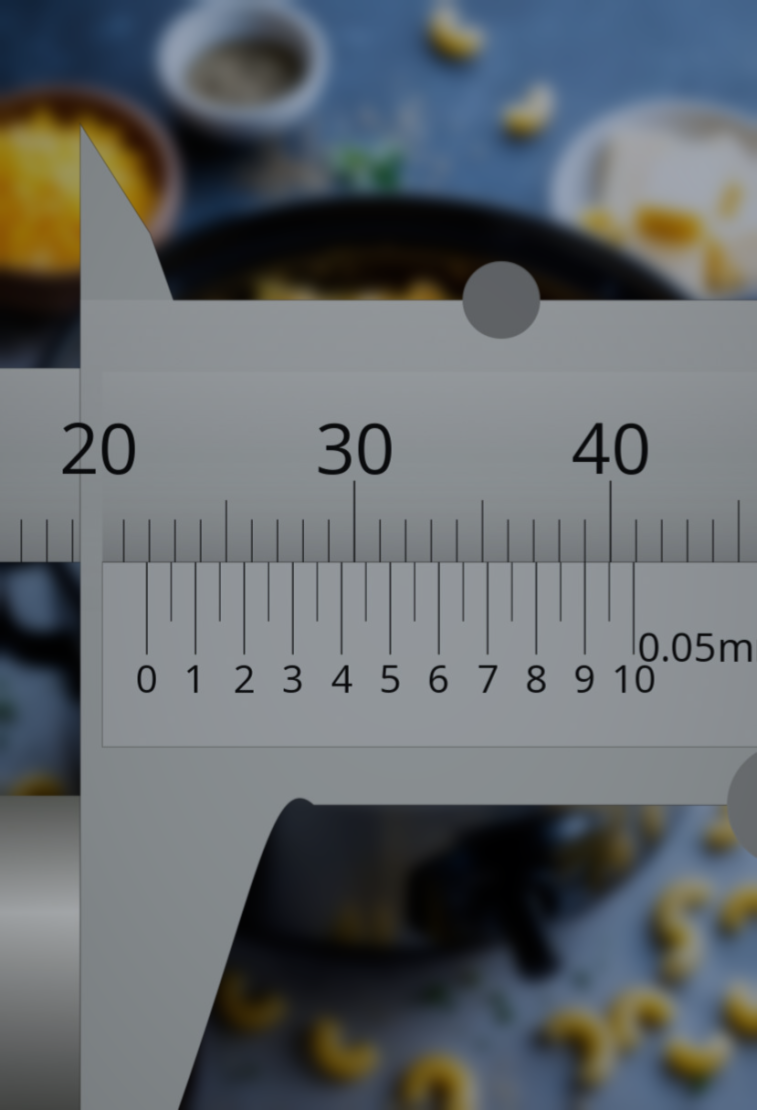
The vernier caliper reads 21.90 mm
